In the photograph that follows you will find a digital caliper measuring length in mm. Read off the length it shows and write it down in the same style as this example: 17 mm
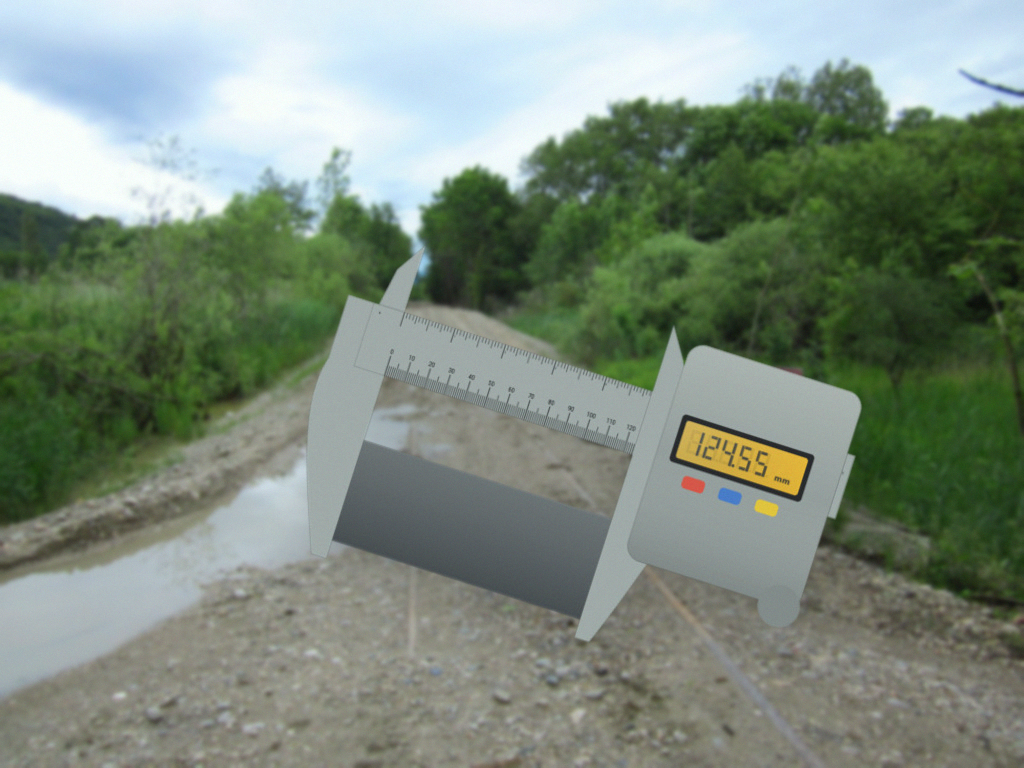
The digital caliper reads 124.55 mm
